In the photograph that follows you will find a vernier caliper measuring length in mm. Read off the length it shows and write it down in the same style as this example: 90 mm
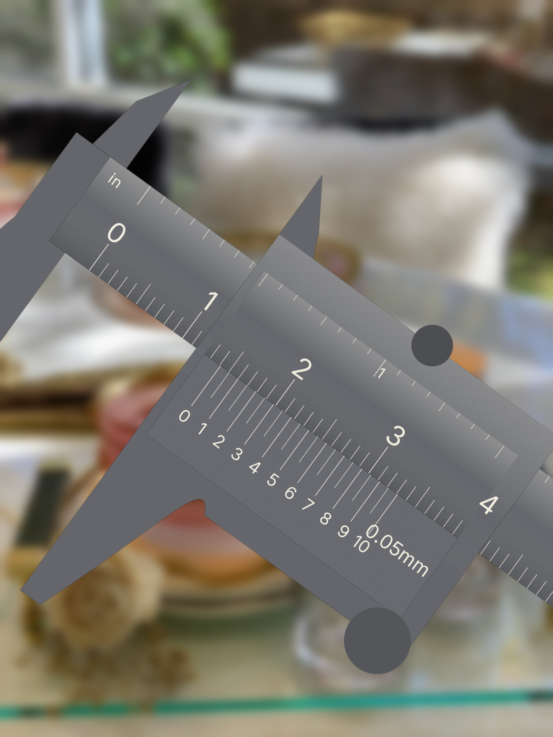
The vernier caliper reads 14.1 mm
